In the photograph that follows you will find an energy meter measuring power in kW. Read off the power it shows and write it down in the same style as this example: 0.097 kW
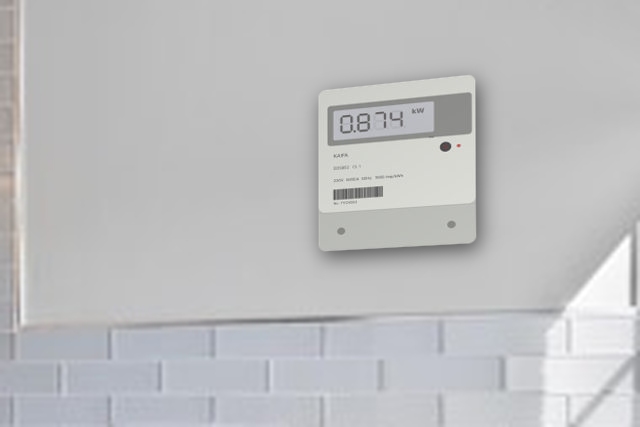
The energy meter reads 0.874 kW
